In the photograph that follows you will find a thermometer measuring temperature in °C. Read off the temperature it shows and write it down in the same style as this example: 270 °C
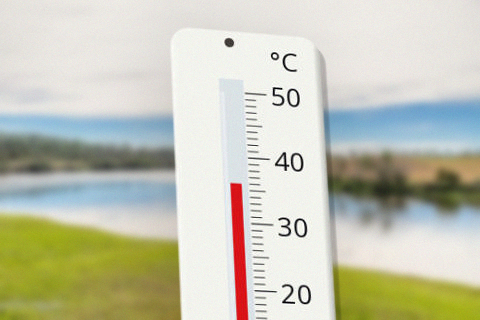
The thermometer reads 36 °C
